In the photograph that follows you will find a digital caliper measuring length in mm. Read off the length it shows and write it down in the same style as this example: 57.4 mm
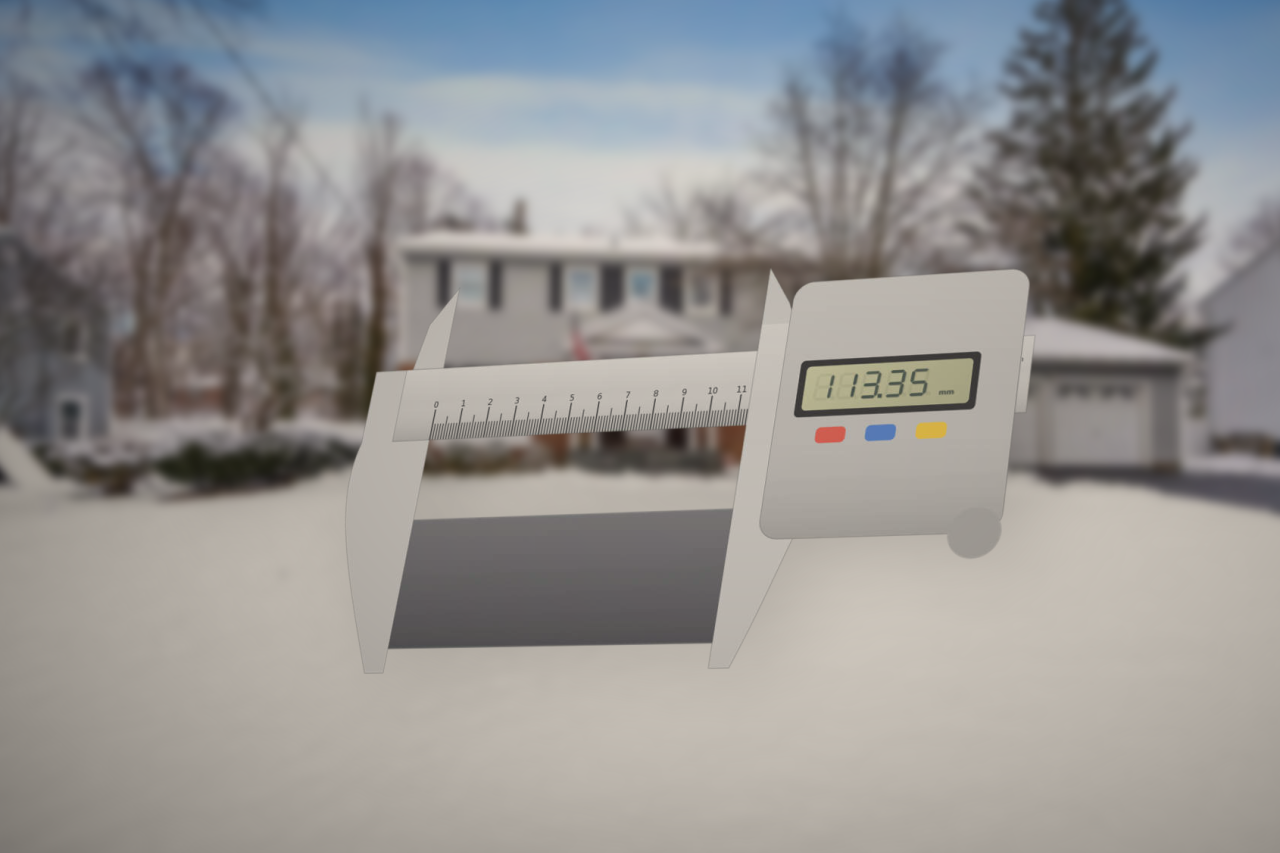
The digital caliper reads 113.35 mm
